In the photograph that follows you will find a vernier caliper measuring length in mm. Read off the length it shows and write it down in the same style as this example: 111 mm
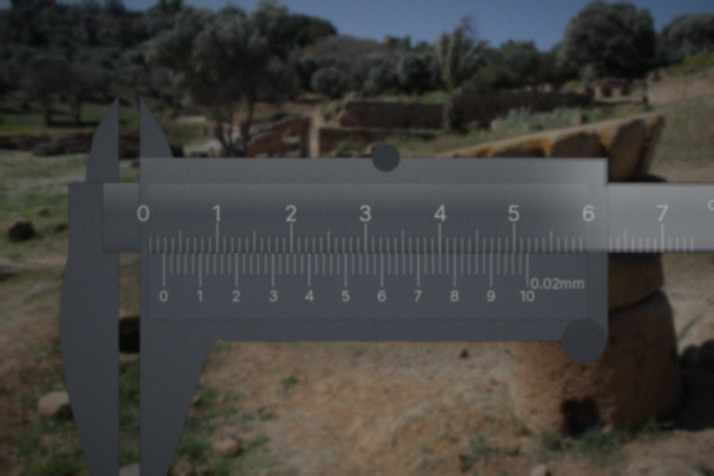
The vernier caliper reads 2.8 mm
